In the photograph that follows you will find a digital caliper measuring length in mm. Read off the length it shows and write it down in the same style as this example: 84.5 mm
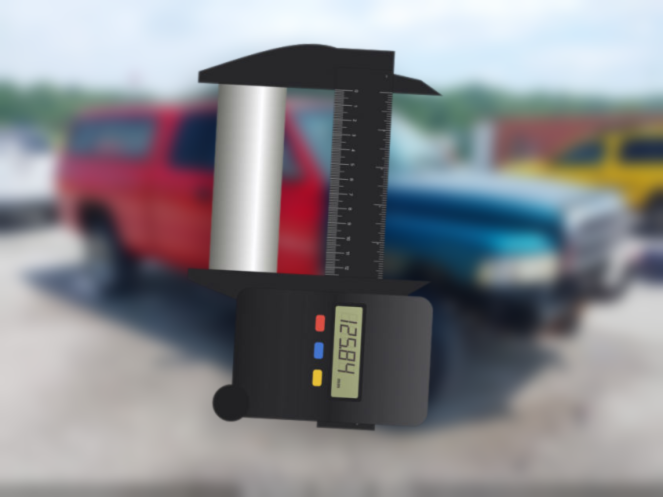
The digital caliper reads 125.84 mm
